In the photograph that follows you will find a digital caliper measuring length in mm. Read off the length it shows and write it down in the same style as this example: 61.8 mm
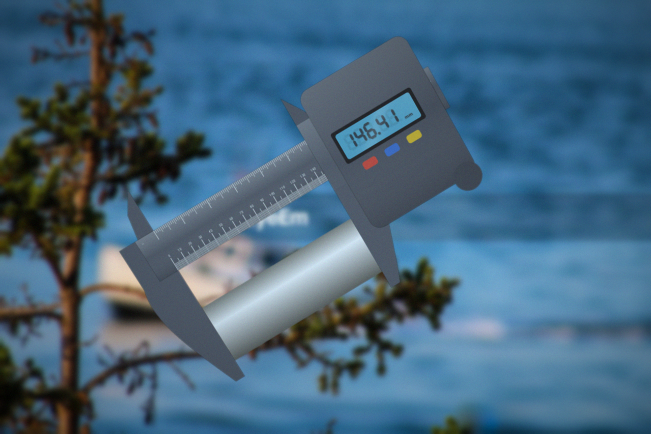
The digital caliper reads 146.41 mm
